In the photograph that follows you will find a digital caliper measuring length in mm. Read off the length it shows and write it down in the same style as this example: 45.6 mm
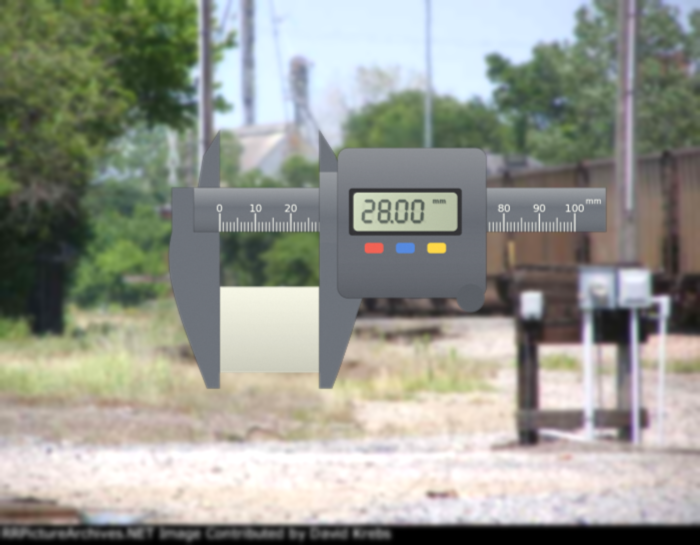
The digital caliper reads 28.00 mm
